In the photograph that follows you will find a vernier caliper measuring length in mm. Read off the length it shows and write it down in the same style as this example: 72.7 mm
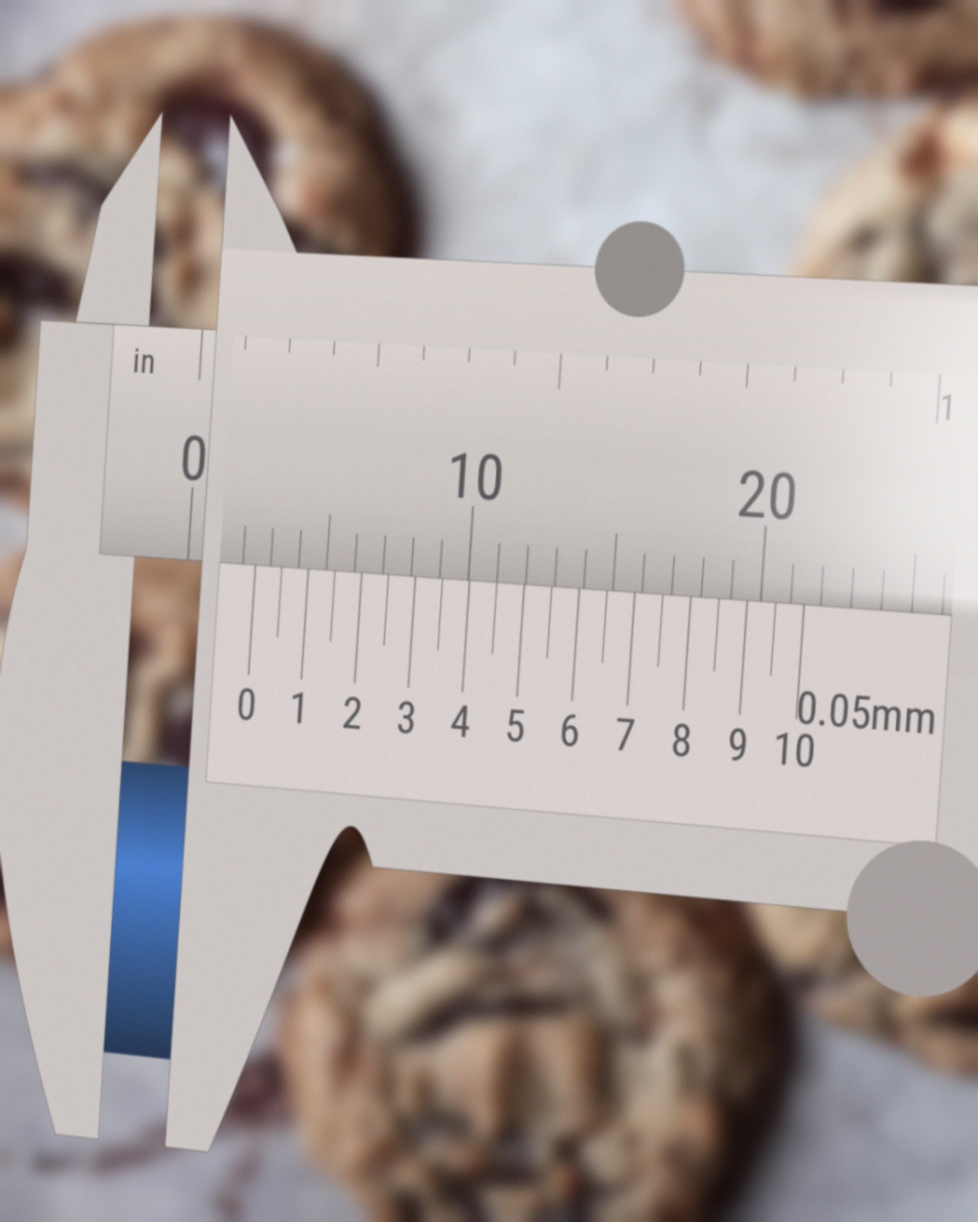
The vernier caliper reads 2.45 mm
